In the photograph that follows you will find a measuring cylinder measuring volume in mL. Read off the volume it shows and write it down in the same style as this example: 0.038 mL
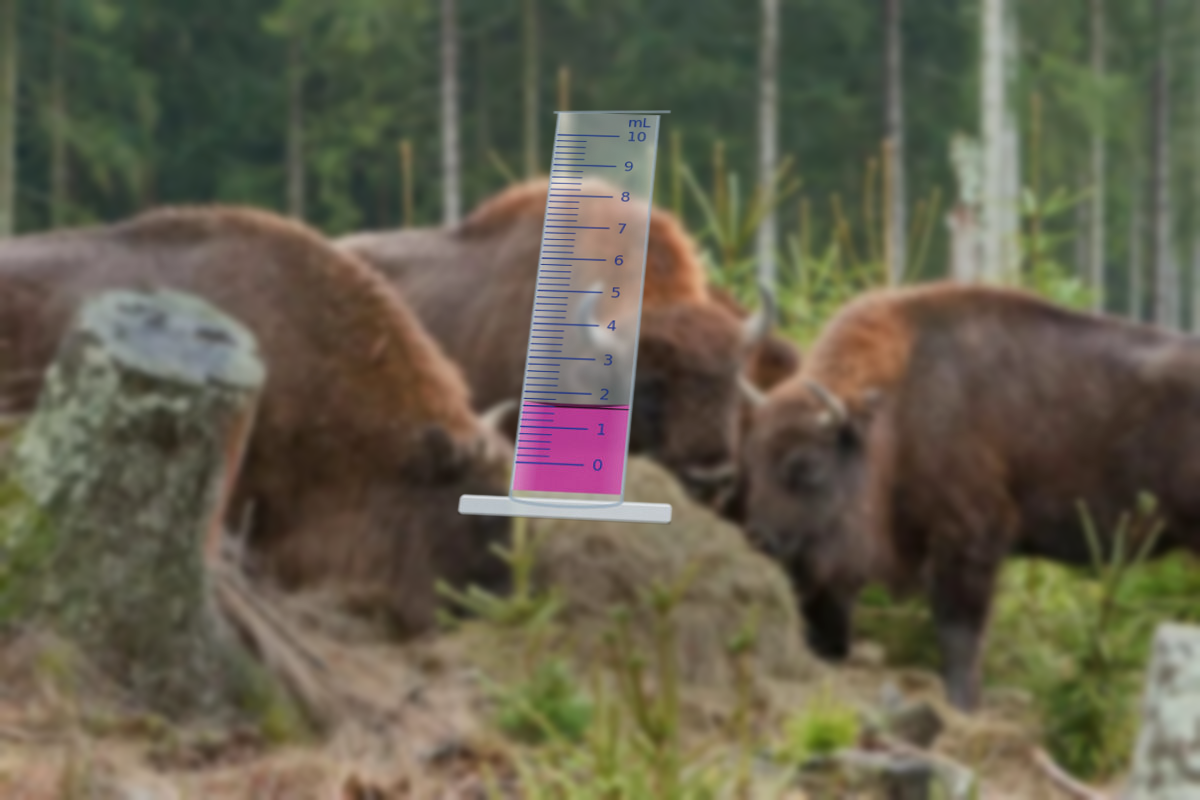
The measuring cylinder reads 1.6 mL
